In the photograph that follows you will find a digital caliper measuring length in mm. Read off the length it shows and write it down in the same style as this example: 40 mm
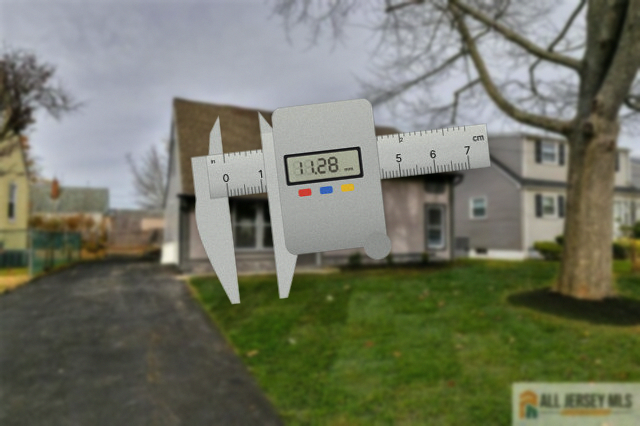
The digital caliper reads 11.28 mm
